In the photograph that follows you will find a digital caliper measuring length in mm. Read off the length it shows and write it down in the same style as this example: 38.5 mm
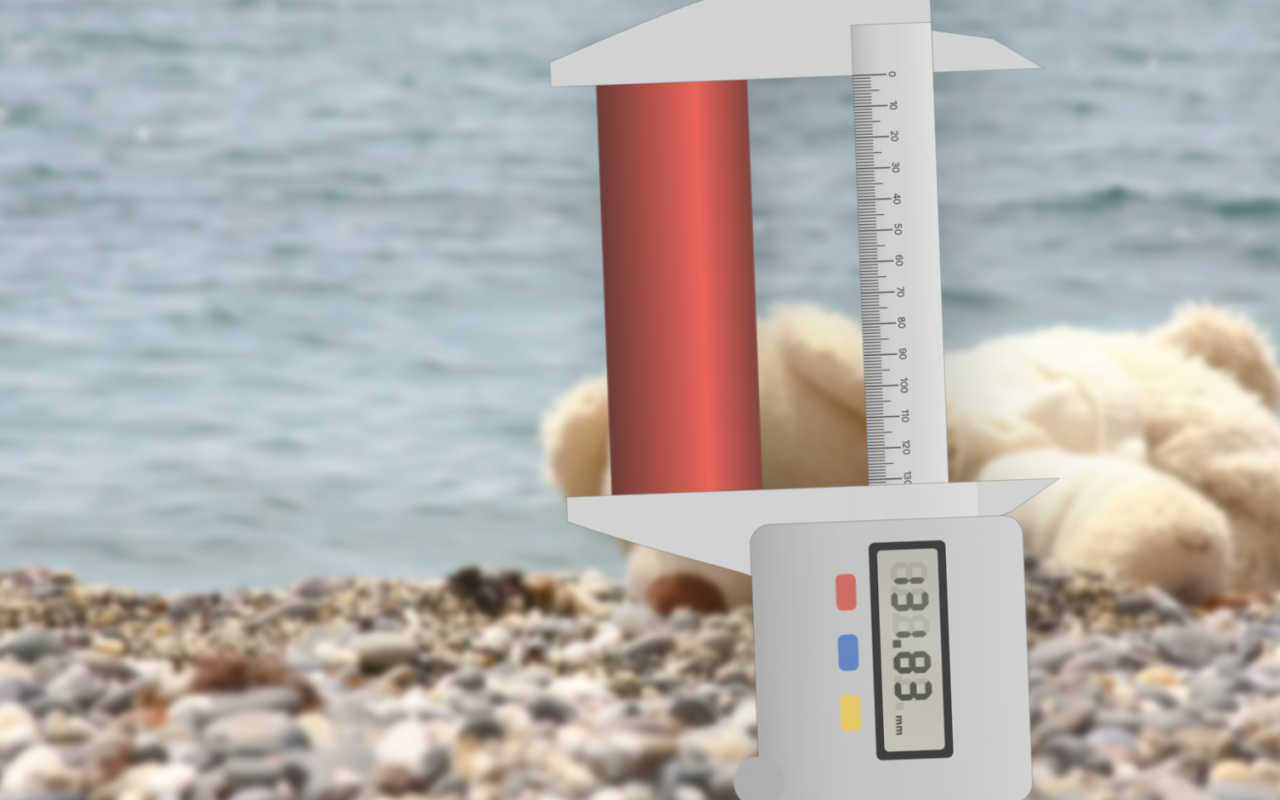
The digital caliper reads 131.83 mm
